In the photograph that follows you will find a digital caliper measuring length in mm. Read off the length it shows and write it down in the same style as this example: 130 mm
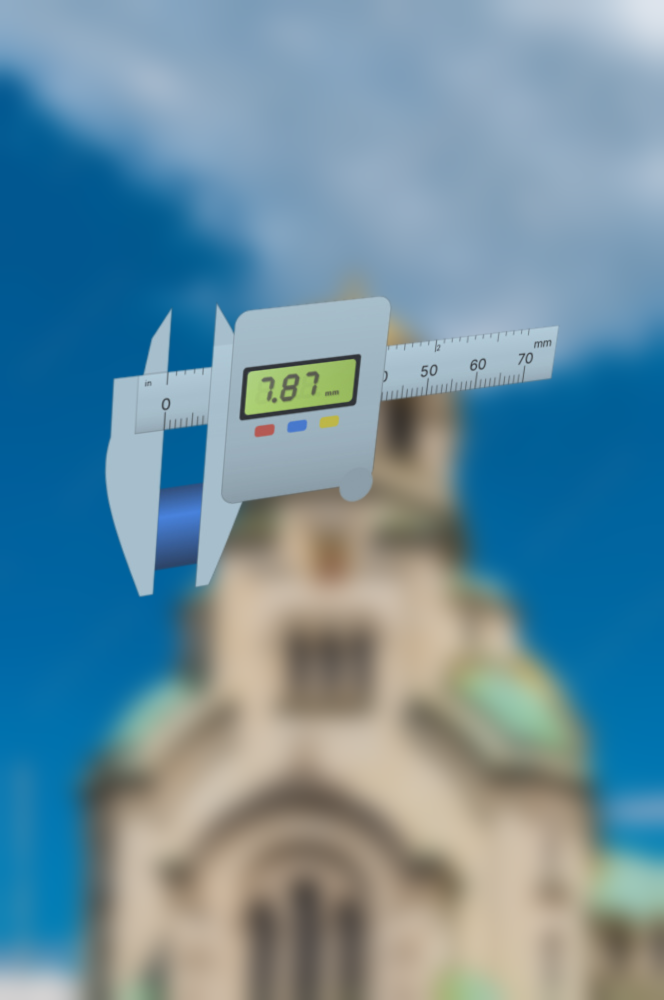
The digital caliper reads 7.87 mm
